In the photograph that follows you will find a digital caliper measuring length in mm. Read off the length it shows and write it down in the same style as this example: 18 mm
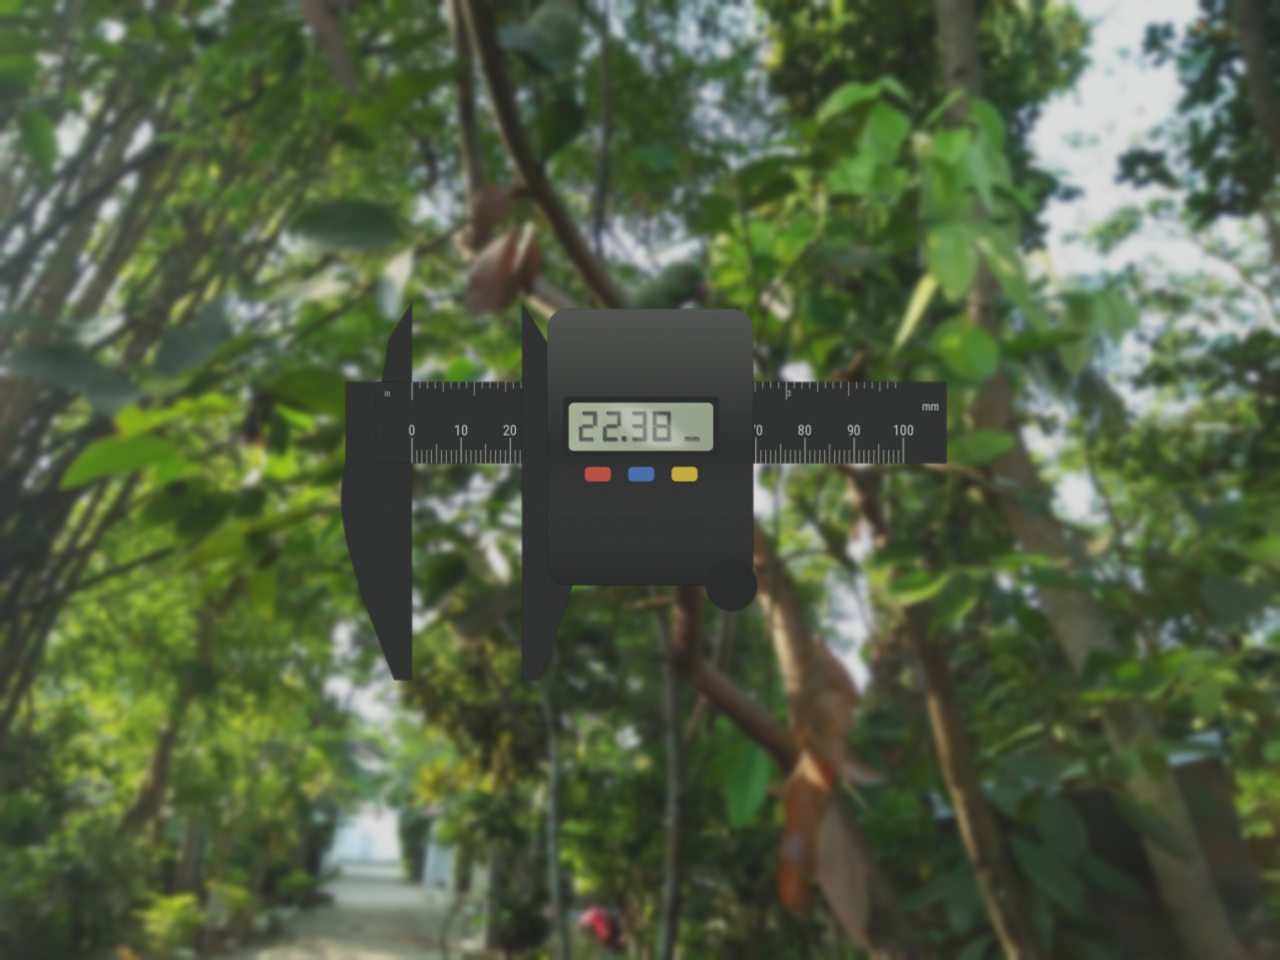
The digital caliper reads 22.38 mm
